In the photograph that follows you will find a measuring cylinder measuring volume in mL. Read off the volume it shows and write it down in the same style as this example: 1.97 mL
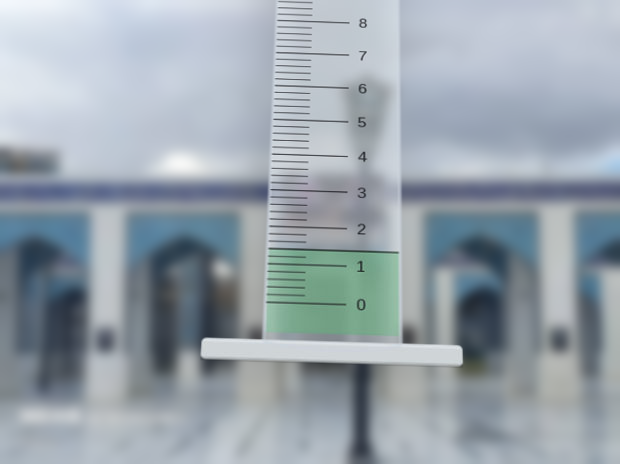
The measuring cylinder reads 1.4 mL
